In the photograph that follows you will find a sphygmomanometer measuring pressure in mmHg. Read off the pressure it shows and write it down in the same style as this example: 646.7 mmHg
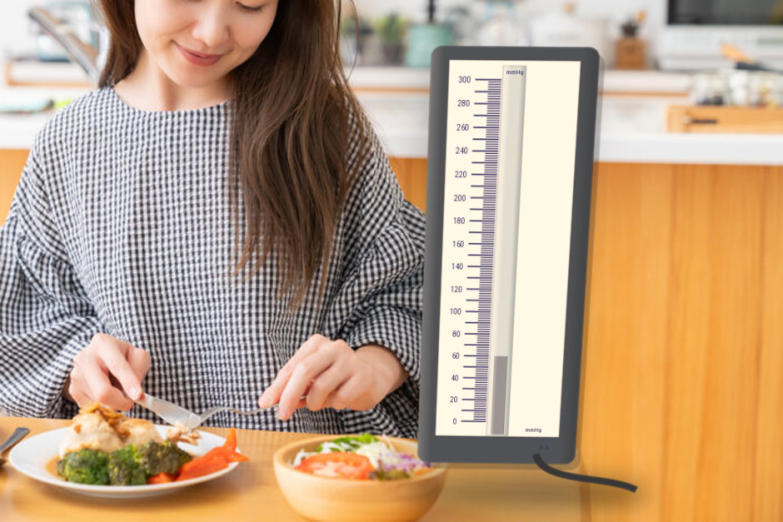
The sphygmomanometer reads 60 mmHg
